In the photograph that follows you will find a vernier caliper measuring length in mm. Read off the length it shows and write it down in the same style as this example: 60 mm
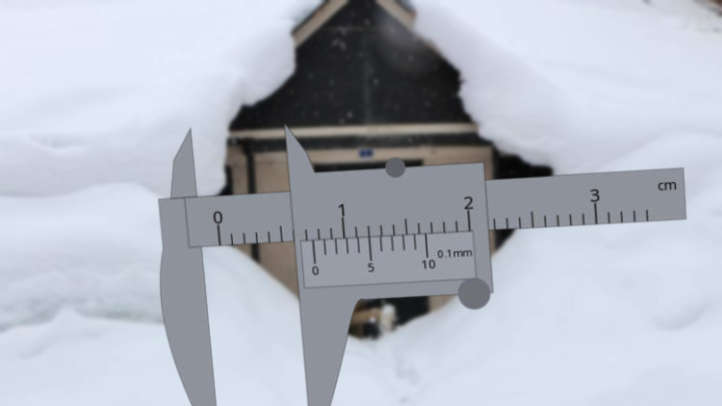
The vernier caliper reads 7.5 mm
